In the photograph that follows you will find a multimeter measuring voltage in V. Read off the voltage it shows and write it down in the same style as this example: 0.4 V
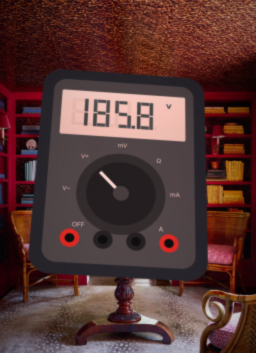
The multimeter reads 185.8 V
